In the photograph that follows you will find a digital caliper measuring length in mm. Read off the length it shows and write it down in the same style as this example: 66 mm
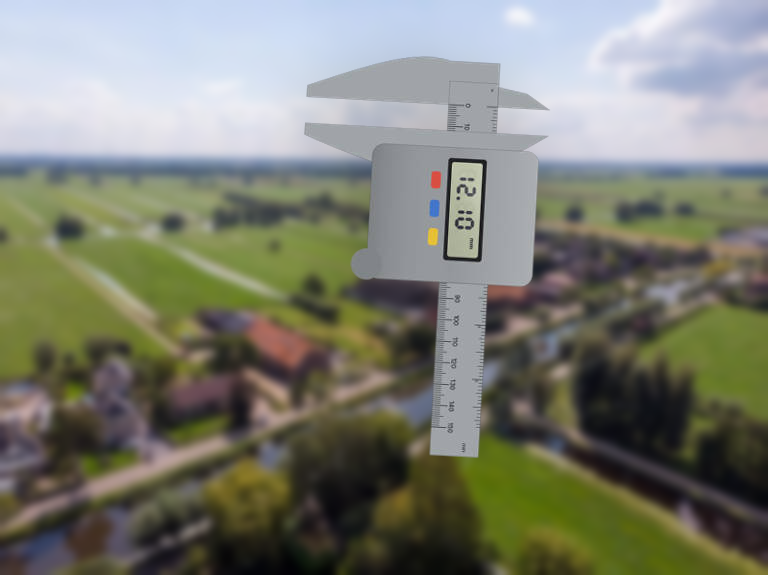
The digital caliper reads 12.10 mm
